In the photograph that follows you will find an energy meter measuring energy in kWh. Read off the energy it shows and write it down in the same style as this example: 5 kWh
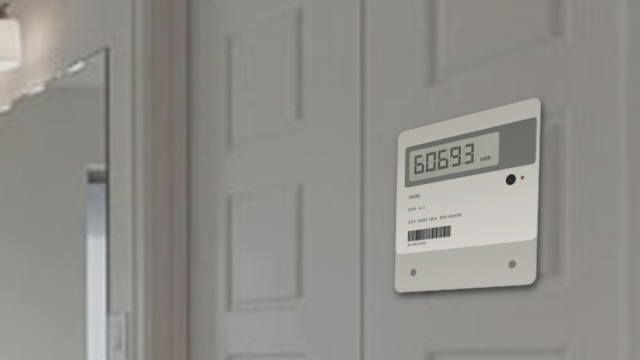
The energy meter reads 60693 kWh
